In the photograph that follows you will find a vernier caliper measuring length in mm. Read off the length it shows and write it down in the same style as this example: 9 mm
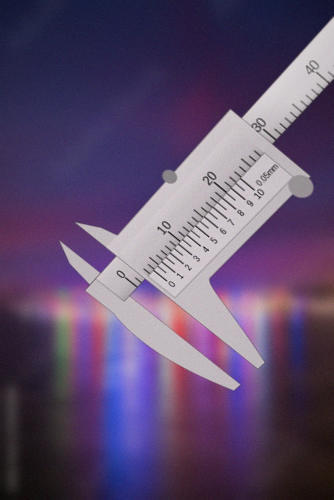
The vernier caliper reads 3.8 mm
